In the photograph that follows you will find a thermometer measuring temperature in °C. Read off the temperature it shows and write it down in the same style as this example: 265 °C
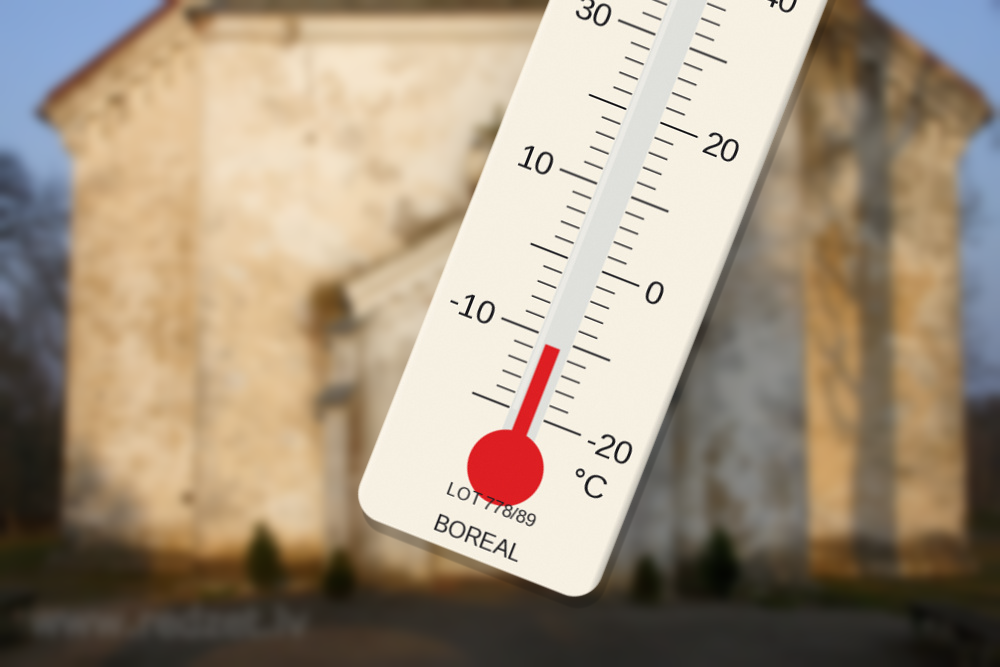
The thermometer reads -11 °C
